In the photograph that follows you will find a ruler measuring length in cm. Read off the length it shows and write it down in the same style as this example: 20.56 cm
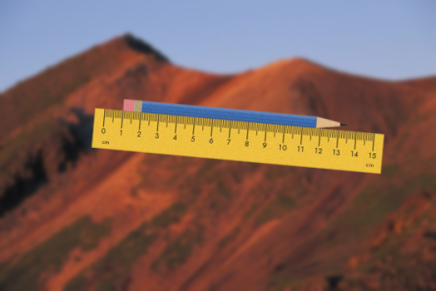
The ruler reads 12.5 cm
